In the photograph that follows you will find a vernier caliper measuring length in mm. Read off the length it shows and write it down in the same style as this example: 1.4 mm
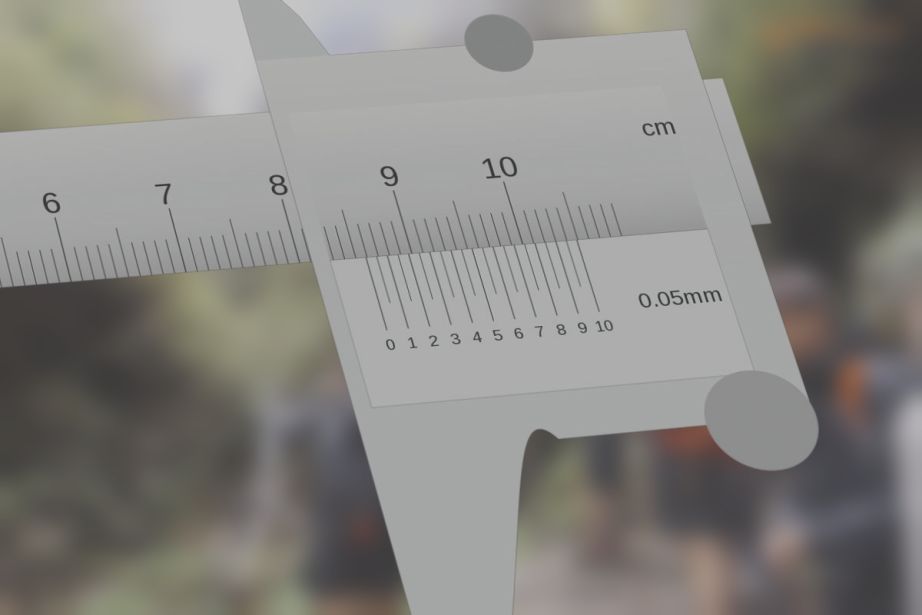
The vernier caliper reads 85.9 mm
